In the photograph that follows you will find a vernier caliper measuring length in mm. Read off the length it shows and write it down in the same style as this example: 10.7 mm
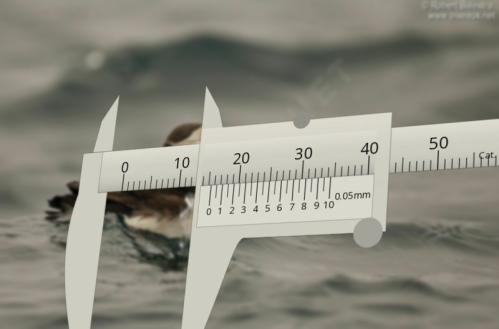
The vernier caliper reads 15.4 mm
